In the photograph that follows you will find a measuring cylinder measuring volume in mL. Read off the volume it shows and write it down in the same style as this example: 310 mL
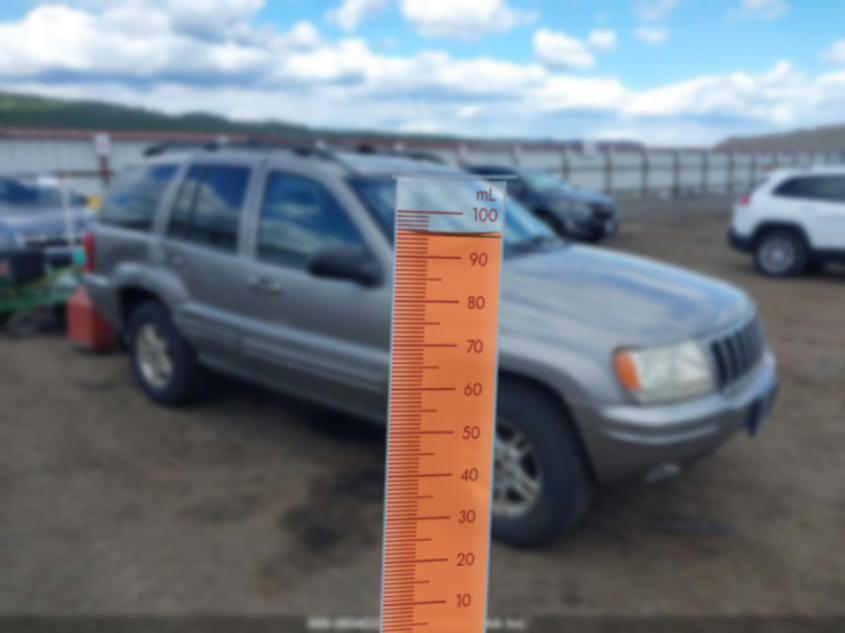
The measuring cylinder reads 95 mL
